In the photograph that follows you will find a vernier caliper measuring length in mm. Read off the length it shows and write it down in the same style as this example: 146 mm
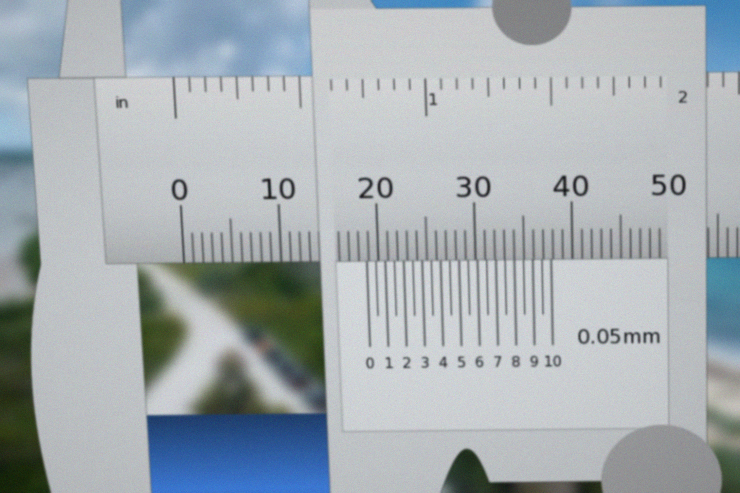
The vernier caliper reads 18.8 mm
